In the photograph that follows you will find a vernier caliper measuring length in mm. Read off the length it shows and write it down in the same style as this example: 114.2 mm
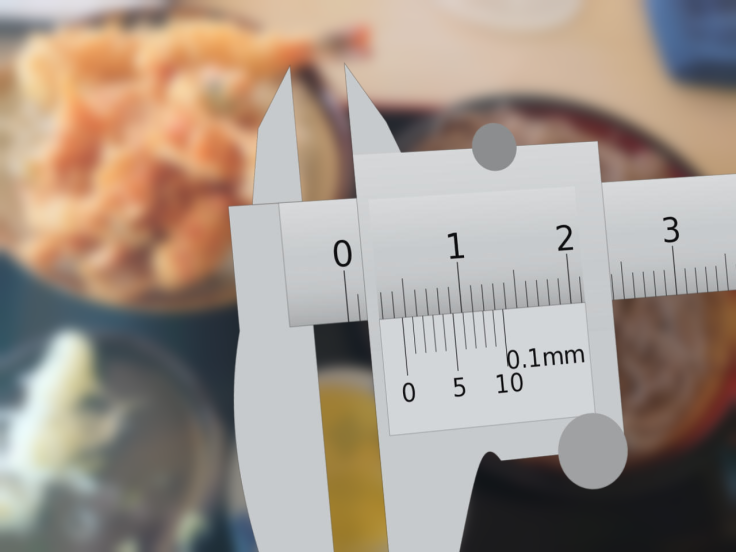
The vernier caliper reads 4.7 mm
